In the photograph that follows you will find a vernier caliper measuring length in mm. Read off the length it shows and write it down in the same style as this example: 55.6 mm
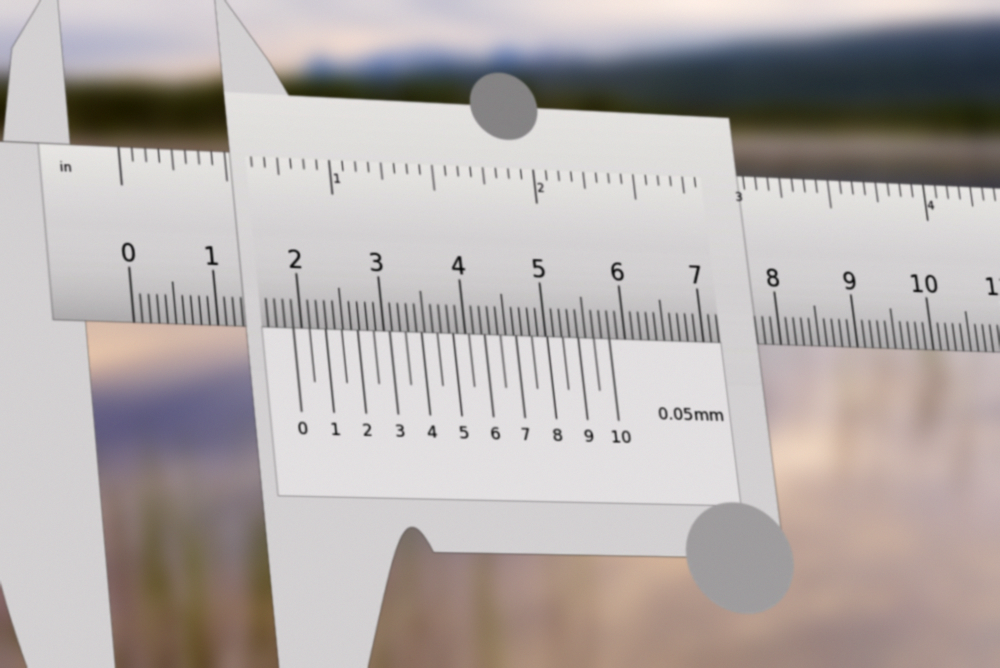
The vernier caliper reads 19.0 mm
